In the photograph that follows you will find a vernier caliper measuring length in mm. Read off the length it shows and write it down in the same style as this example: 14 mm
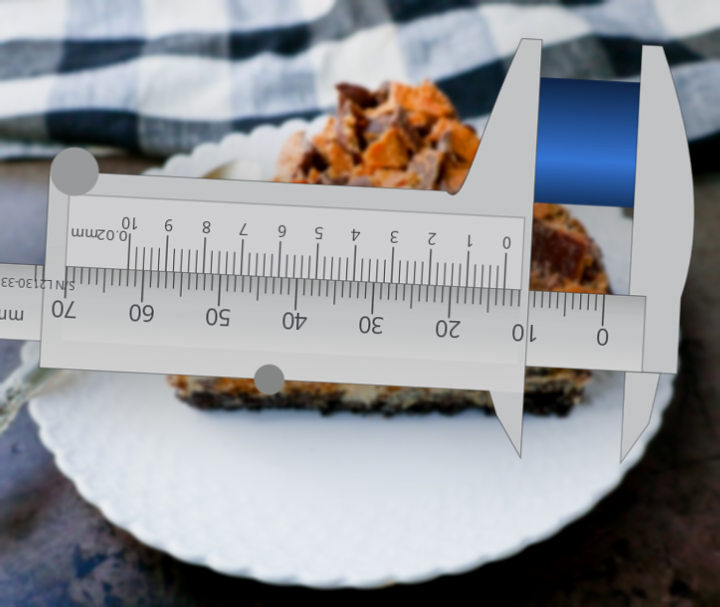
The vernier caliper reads 13.0 mm
